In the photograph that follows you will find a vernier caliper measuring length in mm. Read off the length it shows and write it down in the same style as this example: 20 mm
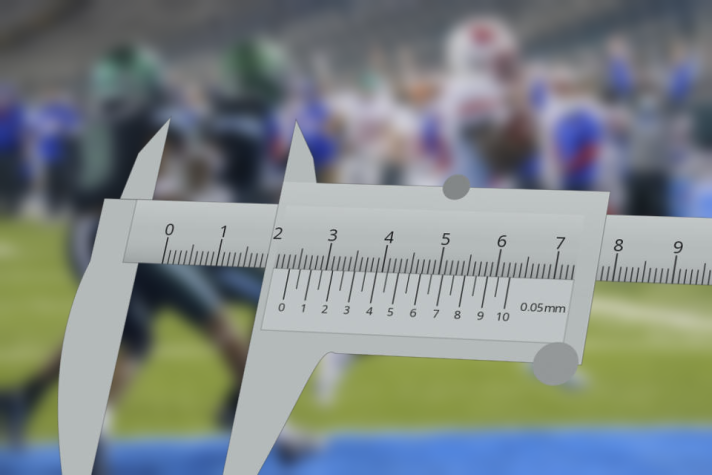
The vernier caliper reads 23.4 mm
